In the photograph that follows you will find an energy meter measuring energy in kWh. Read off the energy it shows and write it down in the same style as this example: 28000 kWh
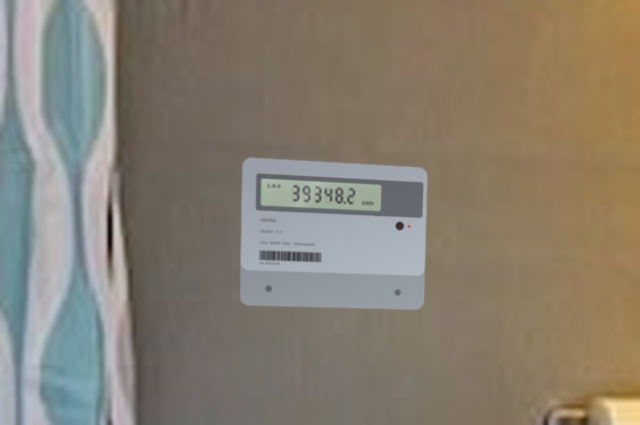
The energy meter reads 39348.2 kWh
